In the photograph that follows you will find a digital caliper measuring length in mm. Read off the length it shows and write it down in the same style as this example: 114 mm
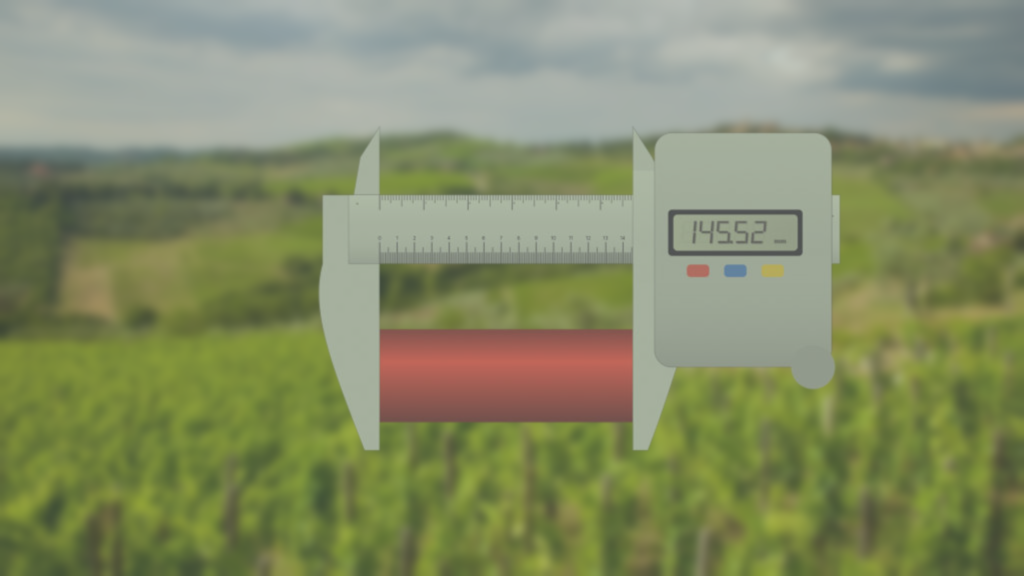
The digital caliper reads 145.52 mm
